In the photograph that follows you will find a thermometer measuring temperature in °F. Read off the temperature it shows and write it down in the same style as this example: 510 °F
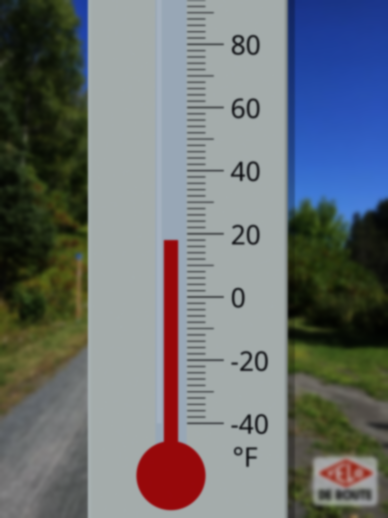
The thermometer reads 18 °F
